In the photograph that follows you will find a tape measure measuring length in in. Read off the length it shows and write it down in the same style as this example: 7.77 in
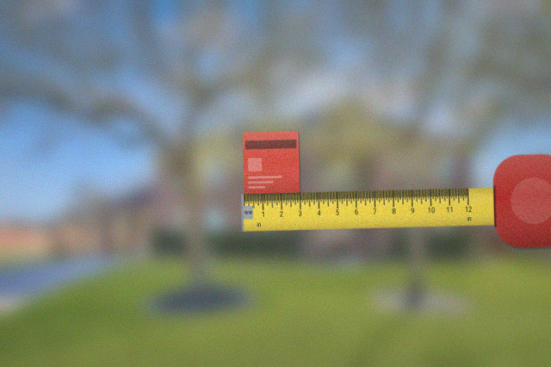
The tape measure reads 3 in
